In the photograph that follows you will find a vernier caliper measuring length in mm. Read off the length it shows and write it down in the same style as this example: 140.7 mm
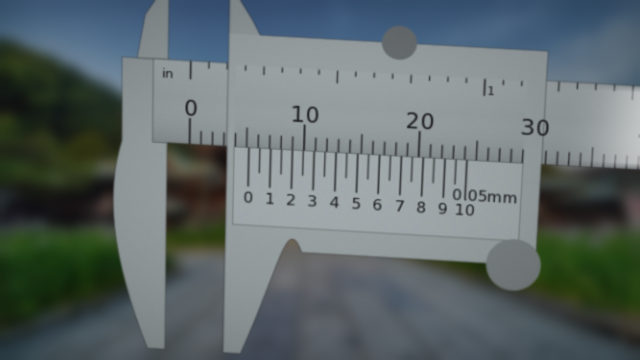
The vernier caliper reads 5.2 mm
